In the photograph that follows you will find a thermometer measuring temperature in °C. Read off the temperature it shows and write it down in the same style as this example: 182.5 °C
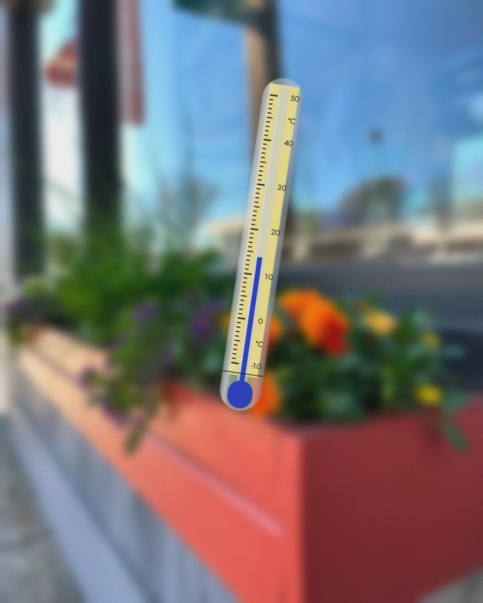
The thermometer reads 14 °C
